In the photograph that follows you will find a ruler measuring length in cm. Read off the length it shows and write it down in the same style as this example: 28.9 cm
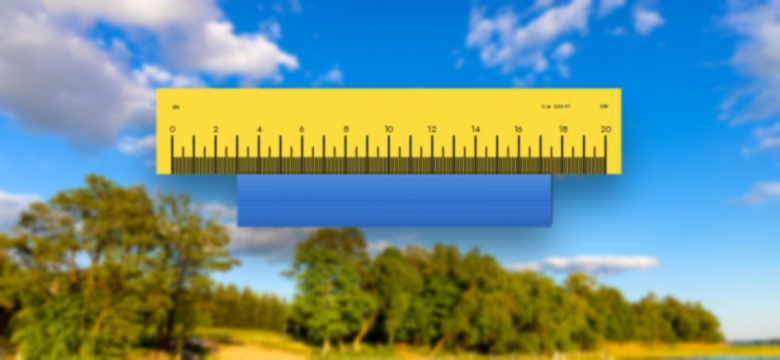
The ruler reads 14.5 cm
